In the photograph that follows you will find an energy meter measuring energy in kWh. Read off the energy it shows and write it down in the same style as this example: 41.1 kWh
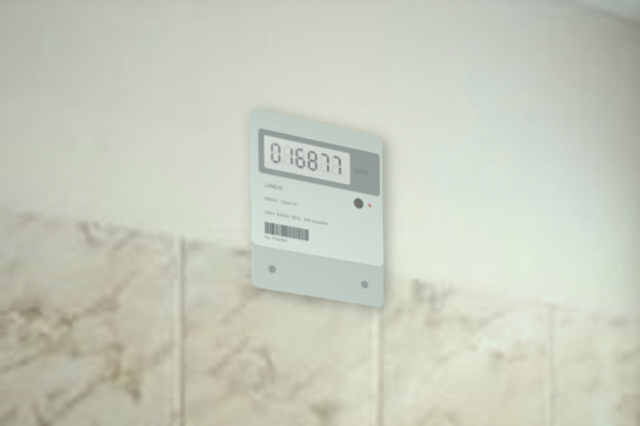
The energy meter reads 16877 kWh
